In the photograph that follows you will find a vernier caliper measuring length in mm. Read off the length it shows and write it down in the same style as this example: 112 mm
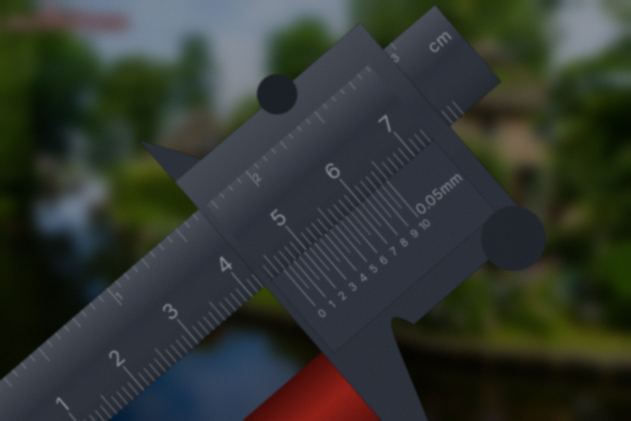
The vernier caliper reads 45.8 mm
